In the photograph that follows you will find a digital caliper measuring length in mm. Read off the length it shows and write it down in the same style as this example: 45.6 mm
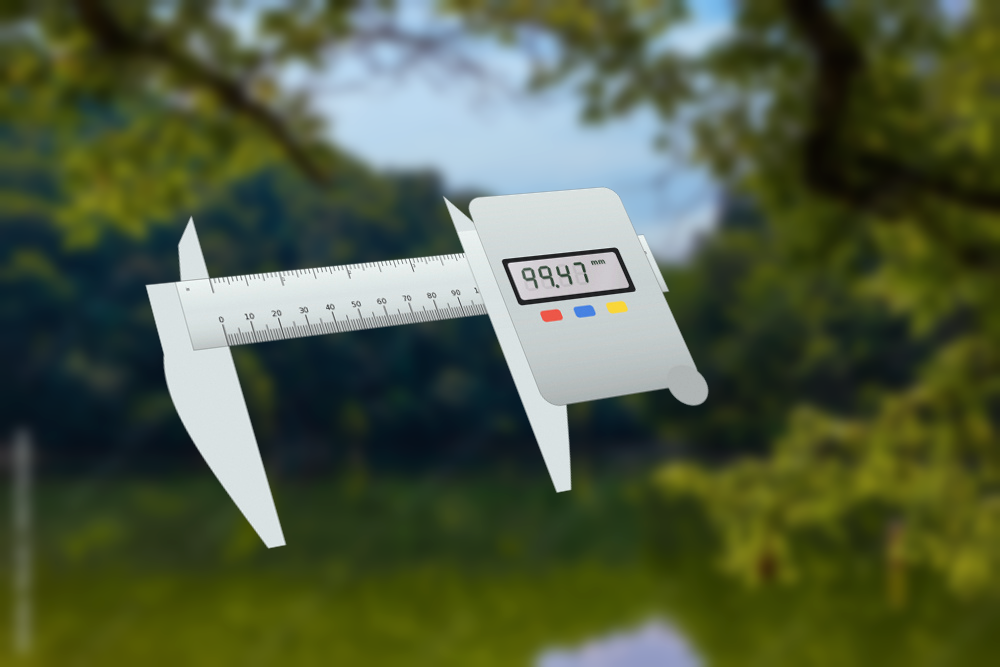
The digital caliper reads 99.47 mm
